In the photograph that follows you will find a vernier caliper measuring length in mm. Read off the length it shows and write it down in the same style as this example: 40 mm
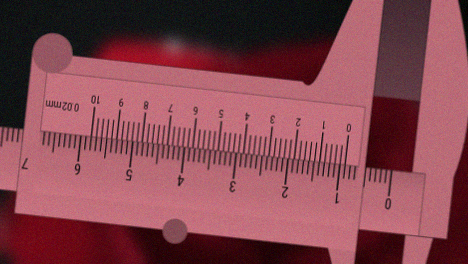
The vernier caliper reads 9.0 mm
